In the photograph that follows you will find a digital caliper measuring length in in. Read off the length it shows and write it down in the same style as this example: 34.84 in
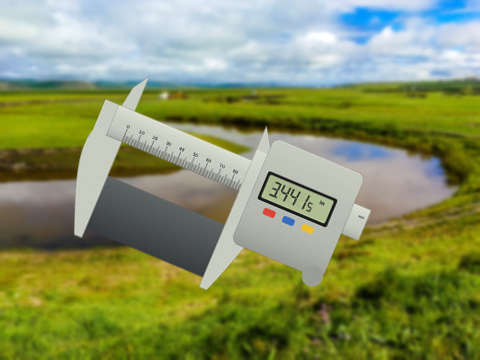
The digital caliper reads 3.4415 in
